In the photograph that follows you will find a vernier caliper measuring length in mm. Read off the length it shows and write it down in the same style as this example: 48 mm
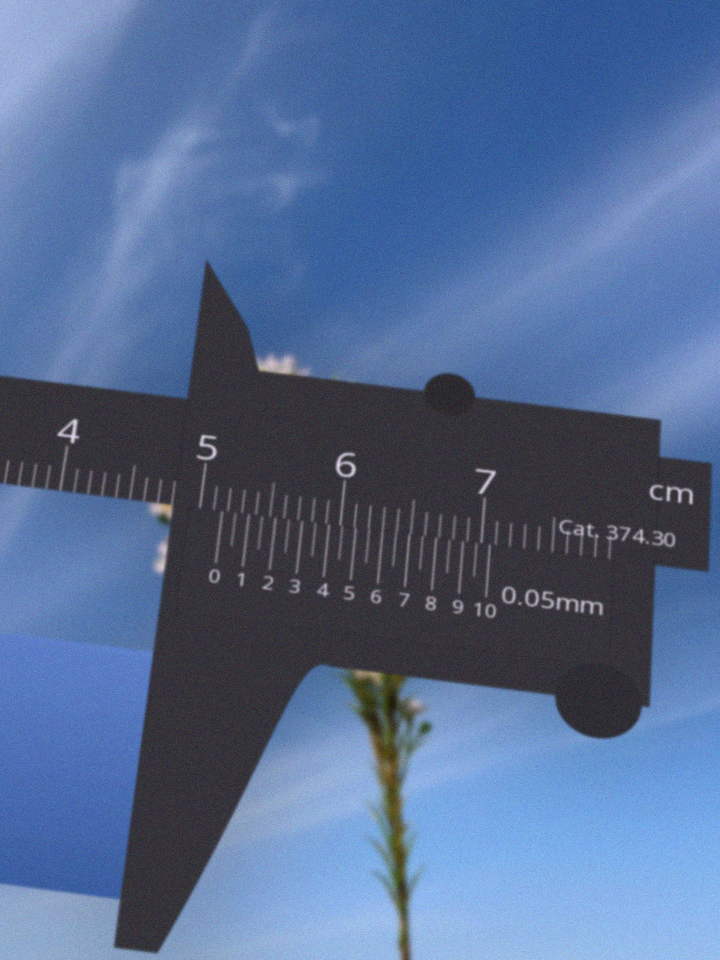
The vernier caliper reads 51.6 mm
